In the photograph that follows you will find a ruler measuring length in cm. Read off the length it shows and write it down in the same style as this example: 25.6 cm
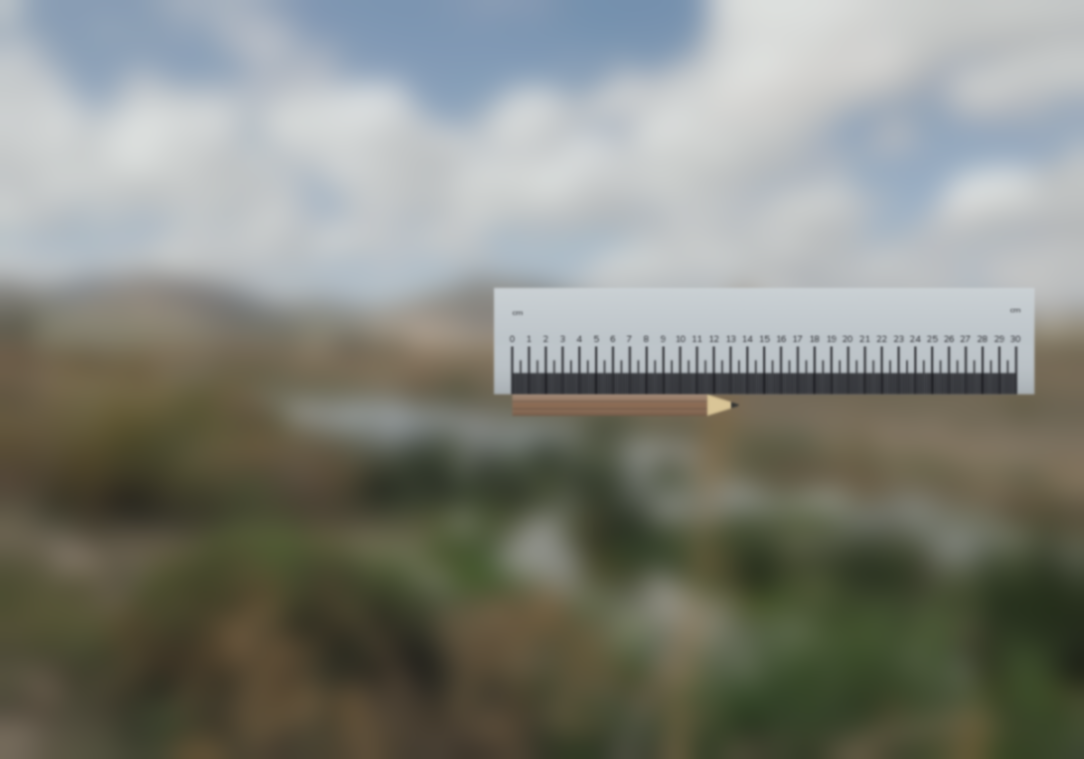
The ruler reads 13.5 cm
